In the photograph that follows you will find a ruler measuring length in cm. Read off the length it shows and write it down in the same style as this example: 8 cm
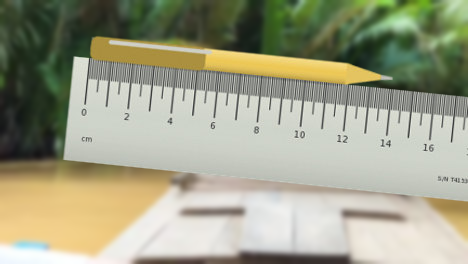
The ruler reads 14 cm
